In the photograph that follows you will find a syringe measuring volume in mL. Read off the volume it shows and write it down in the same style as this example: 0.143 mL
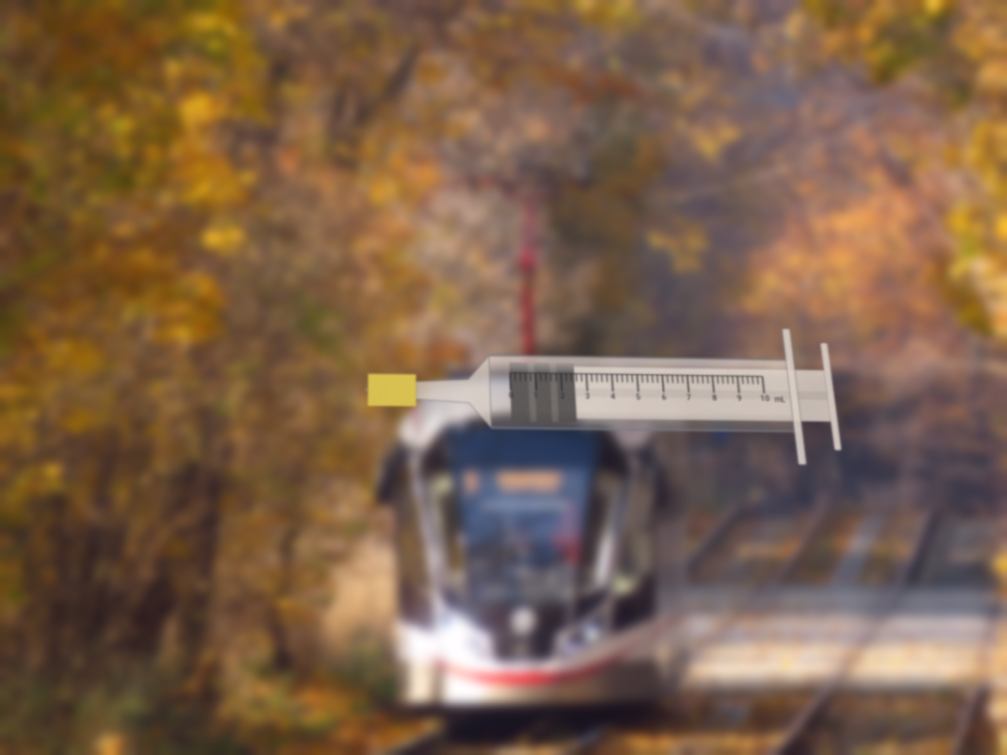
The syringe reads 0 mL
